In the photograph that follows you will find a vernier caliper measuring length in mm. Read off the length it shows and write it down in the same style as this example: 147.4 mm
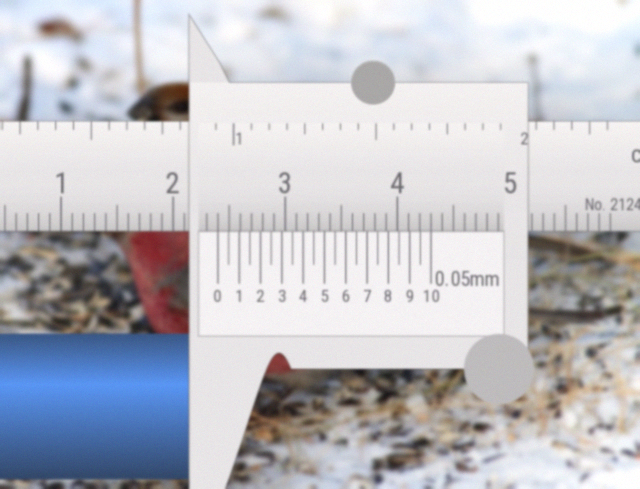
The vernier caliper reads 24.0 mm
